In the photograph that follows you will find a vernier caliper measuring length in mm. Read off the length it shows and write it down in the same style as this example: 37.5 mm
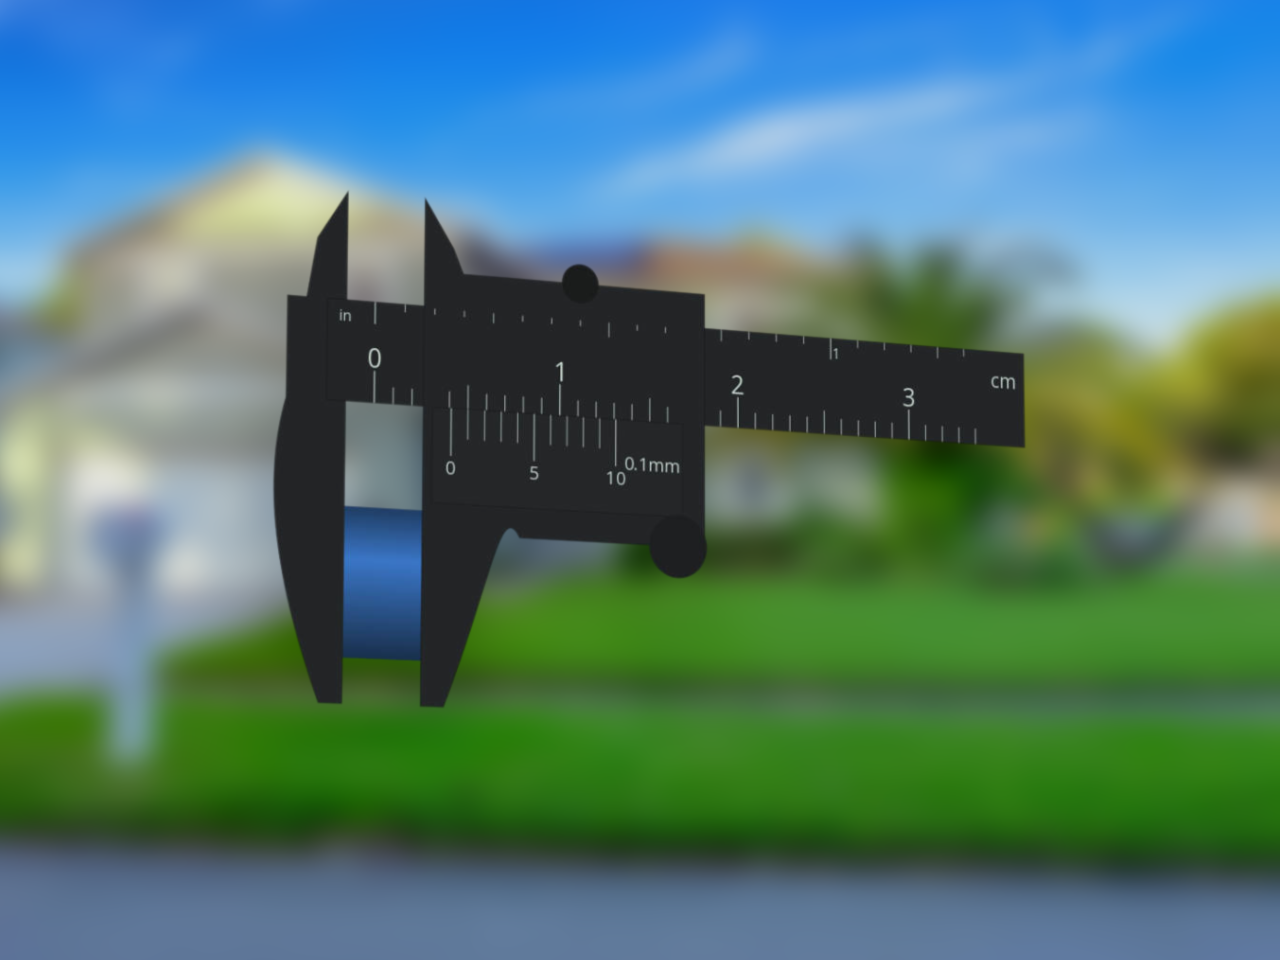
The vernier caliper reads 4.1 mm
